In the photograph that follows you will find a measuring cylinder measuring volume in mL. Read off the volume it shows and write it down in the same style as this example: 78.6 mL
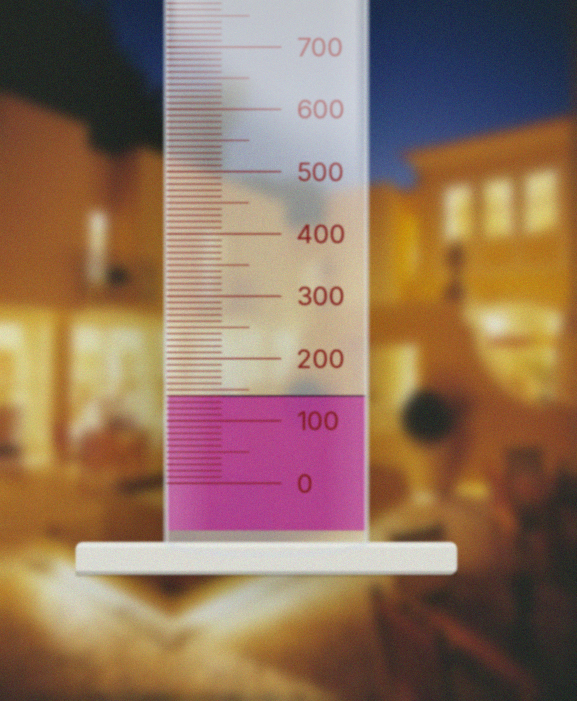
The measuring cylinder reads 140 mL
